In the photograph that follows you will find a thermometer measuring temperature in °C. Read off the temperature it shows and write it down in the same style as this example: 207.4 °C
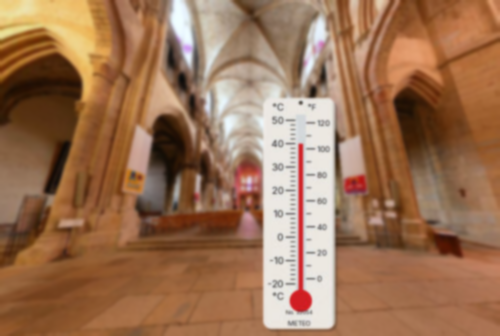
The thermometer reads 40 °C
